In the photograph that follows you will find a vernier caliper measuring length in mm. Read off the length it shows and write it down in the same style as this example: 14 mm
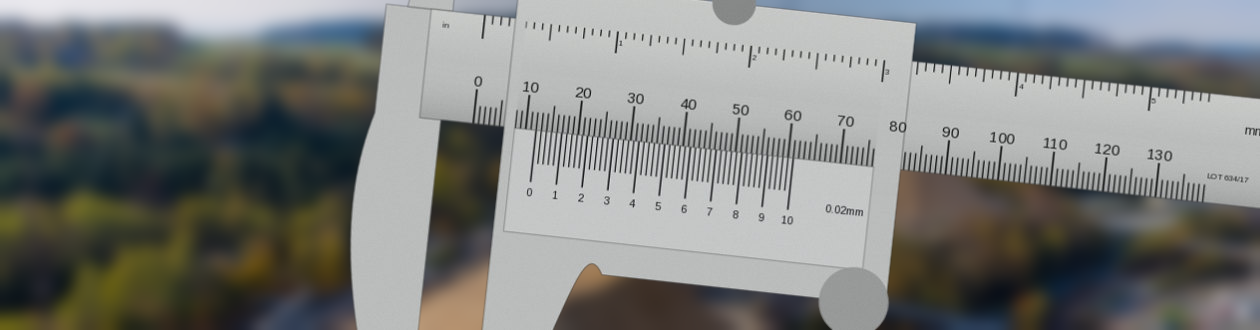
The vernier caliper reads 12.0 mm
